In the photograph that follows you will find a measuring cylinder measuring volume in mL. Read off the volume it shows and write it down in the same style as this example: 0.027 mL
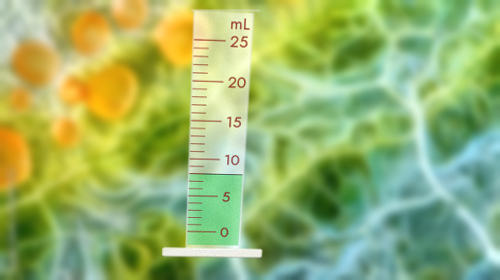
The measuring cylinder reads 8 mL
